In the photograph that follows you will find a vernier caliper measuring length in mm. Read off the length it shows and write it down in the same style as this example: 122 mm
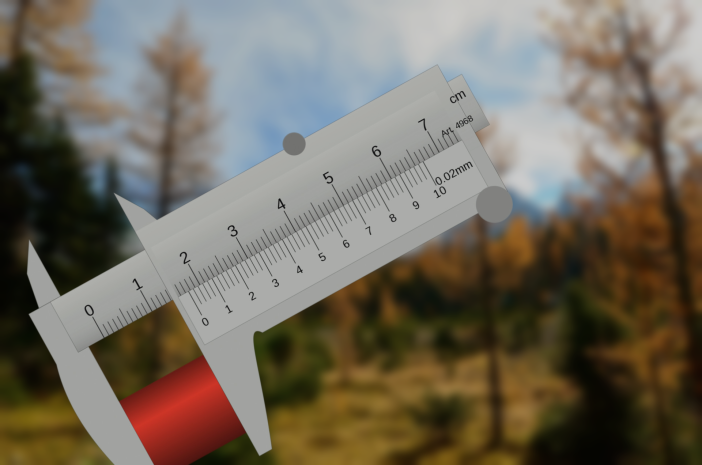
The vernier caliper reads 17.6 mm
